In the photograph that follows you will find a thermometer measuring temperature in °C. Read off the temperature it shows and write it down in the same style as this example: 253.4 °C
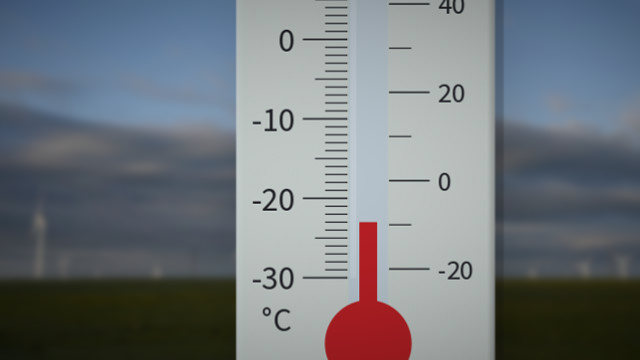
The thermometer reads -23 °C
